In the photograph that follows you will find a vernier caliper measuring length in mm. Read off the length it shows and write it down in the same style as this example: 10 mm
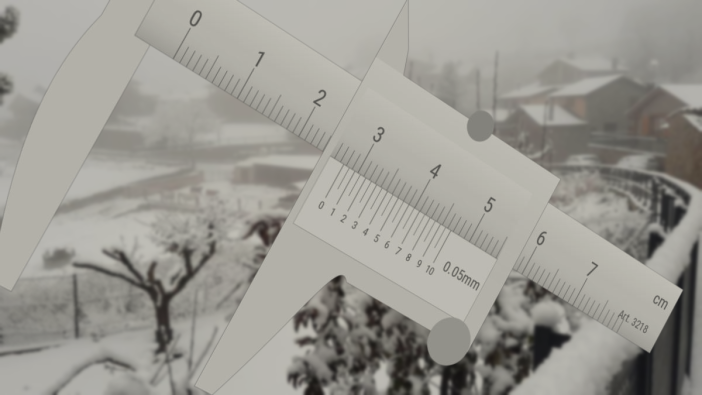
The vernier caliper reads 27.6 mm
